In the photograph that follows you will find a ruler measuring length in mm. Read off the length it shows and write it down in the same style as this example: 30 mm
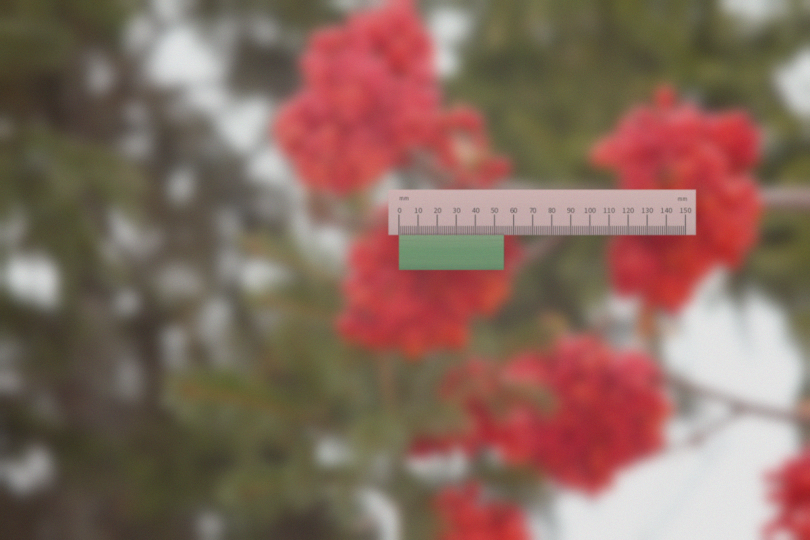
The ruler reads 55 mm
